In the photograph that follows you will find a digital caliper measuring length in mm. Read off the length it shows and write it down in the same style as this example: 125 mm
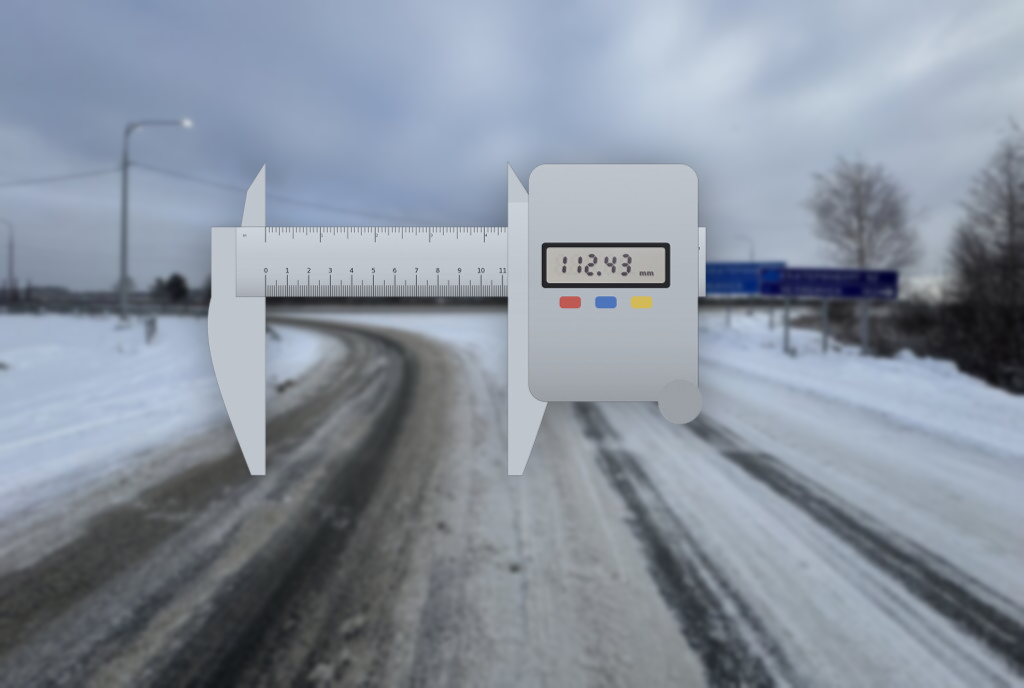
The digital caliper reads 112.43 mm
